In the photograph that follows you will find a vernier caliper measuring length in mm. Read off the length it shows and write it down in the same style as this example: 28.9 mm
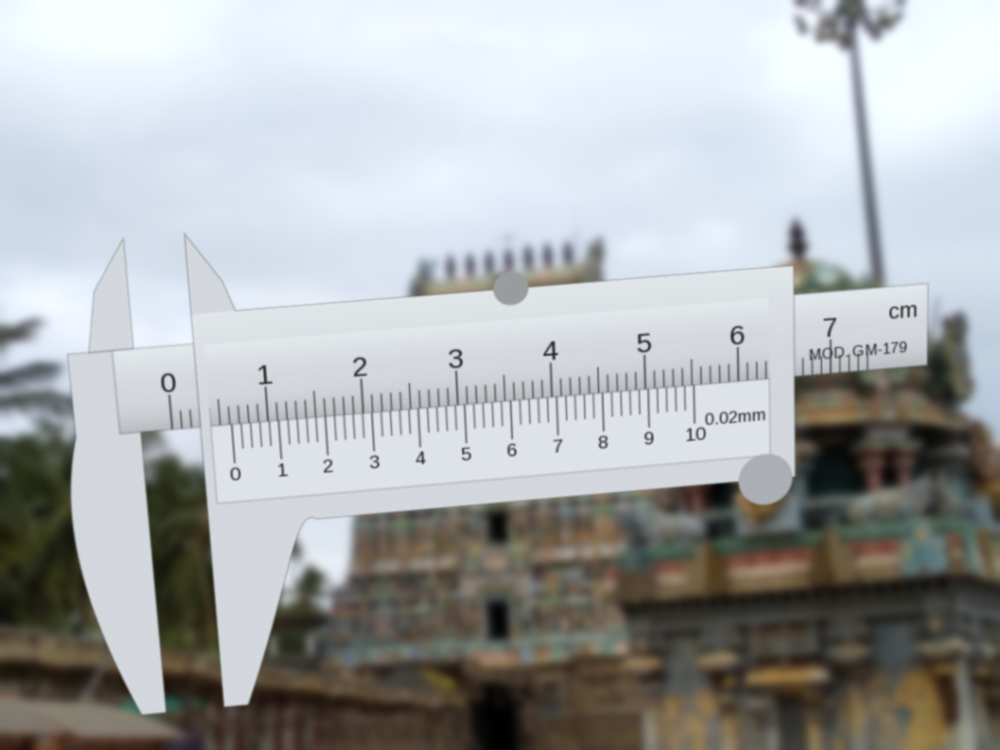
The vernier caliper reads 6.2 mm
